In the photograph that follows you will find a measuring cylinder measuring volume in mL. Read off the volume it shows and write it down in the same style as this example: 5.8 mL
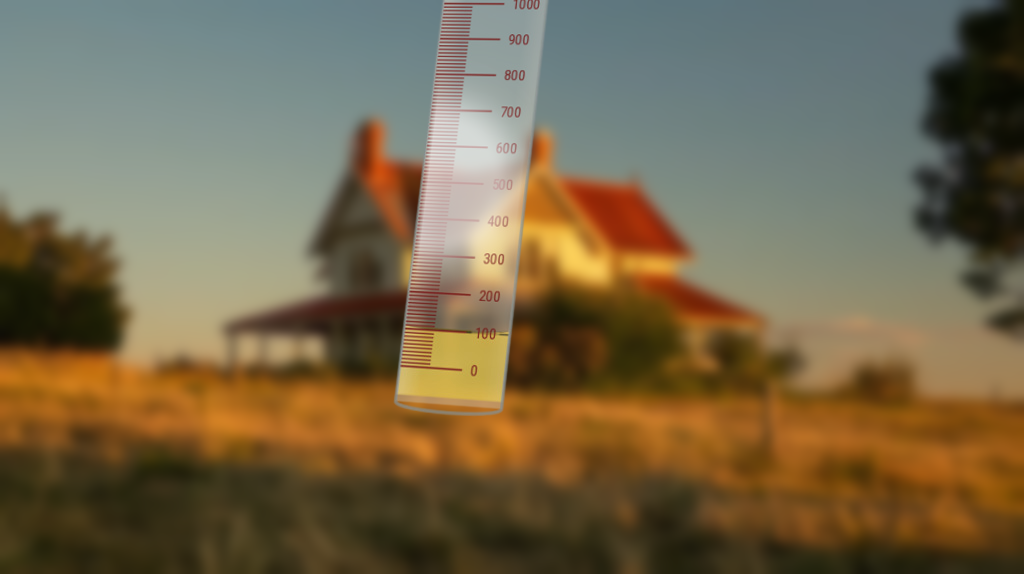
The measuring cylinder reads 100 mL
